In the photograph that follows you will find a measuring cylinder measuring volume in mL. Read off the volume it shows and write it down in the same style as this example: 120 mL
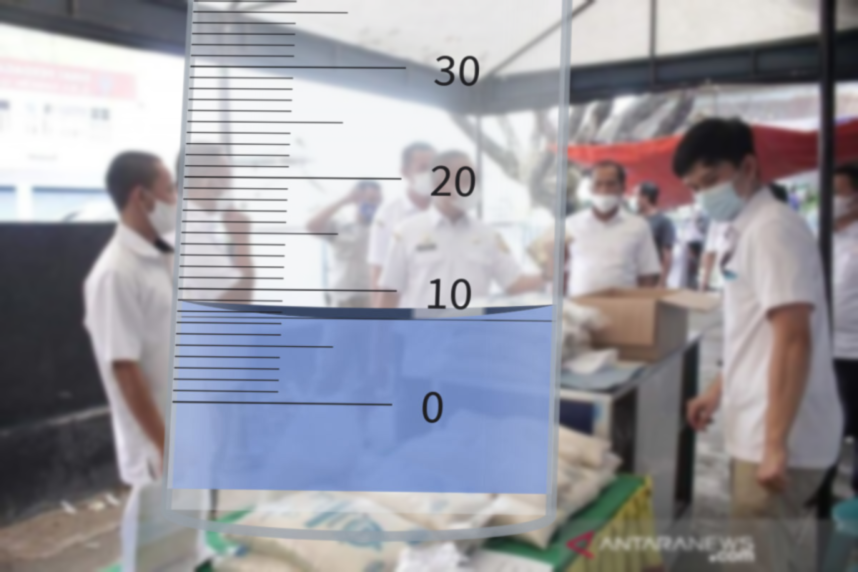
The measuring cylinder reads 7.5 mL
